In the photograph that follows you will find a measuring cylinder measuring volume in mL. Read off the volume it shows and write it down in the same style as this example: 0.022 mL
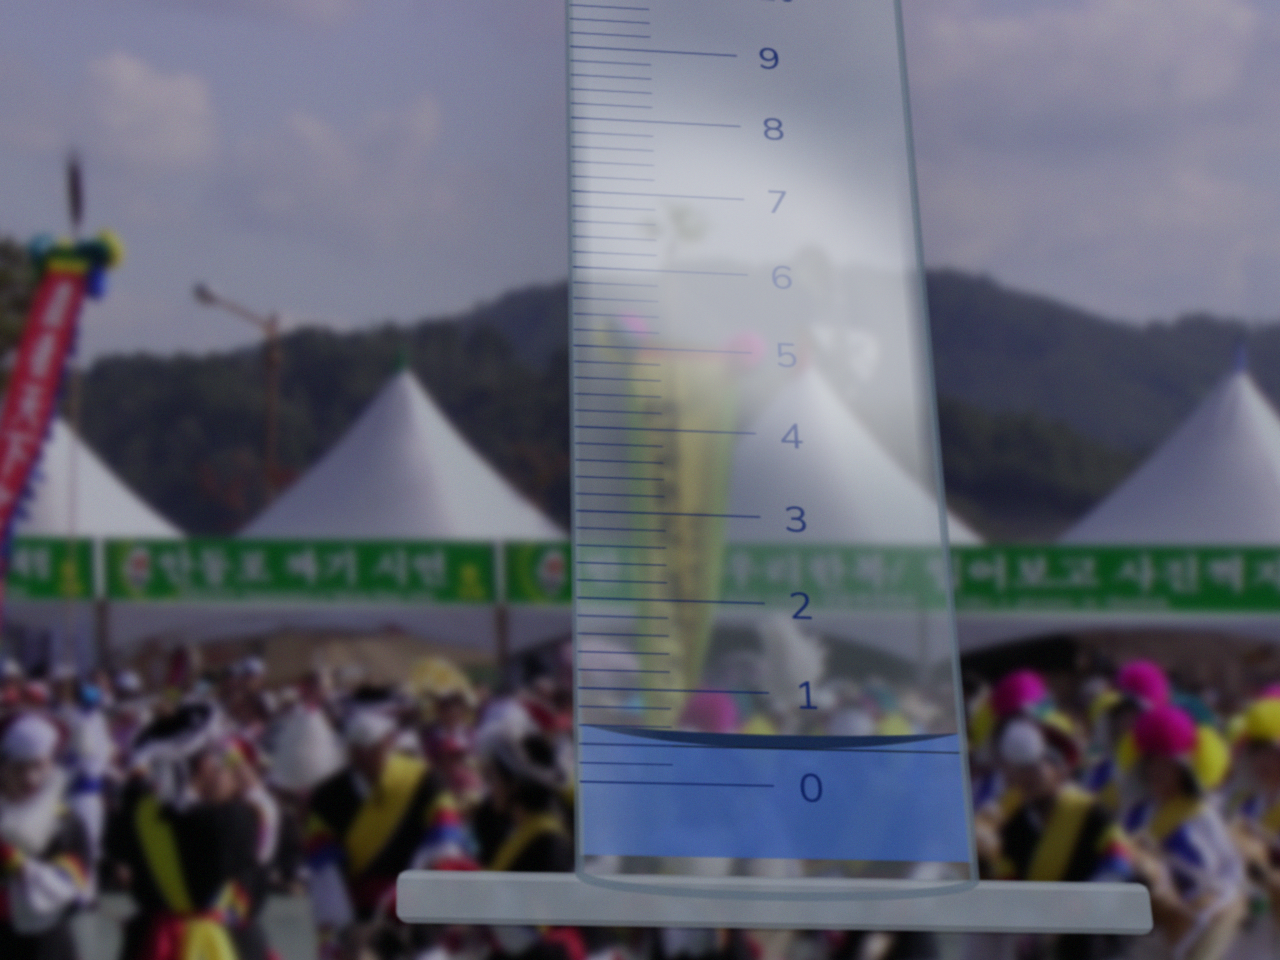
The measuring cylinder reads 0.4 mL
